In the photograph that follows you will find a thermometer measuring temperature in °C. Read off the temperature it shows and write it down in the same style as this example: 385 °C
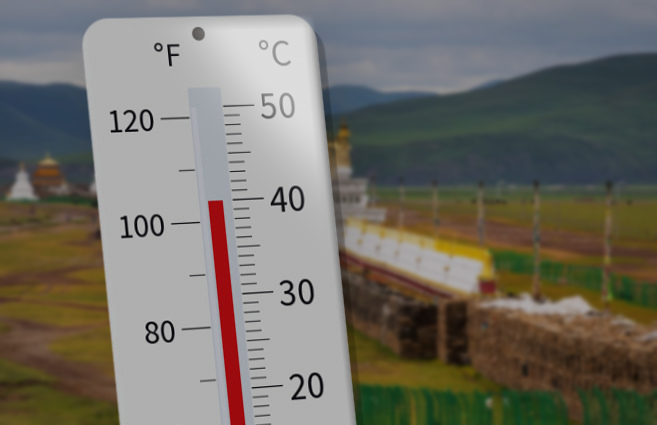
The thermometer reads 40 °C
